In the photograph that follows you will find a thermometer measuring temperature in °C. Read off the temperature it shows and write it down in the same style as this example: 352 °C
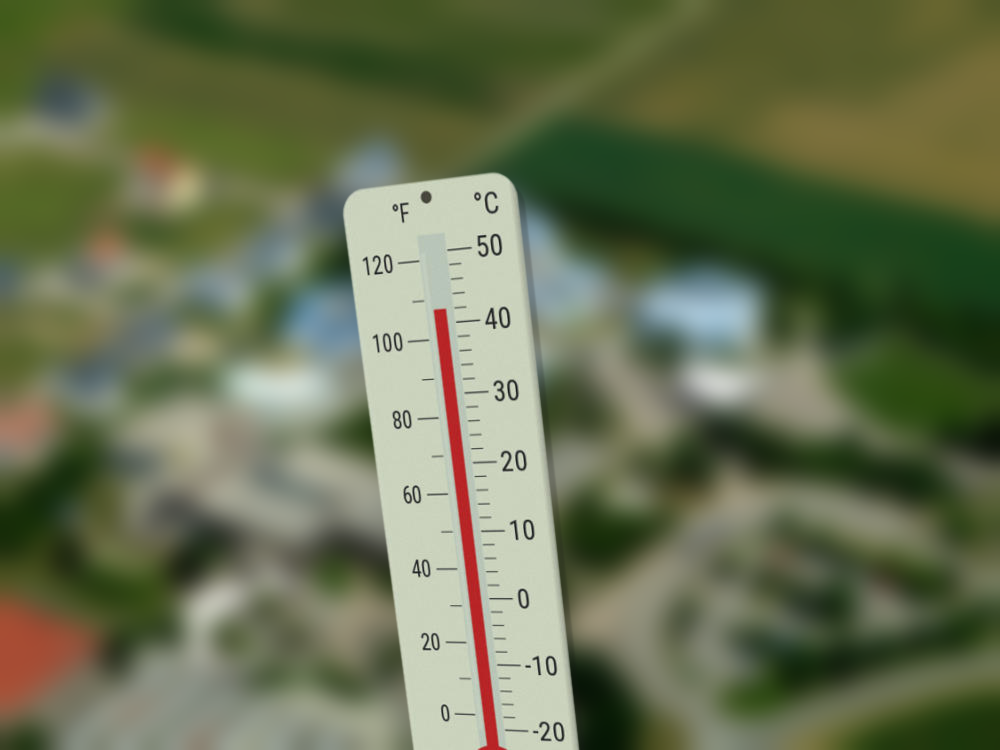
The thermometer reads 42 °C
